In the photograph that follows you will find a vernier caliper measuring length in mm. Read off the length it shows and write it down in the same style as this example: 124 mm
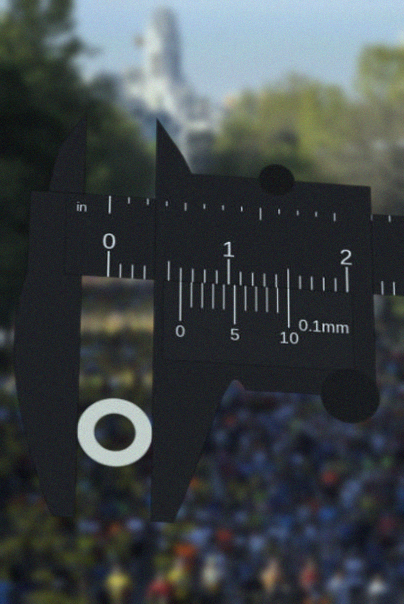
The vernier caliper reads 6.0 mm
